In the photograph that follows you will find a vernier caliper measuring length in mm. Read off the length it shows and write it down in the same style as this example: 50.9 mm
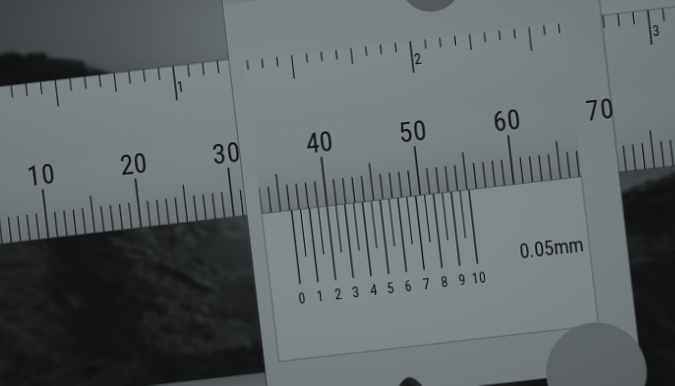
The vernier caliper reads 36.2 mm
